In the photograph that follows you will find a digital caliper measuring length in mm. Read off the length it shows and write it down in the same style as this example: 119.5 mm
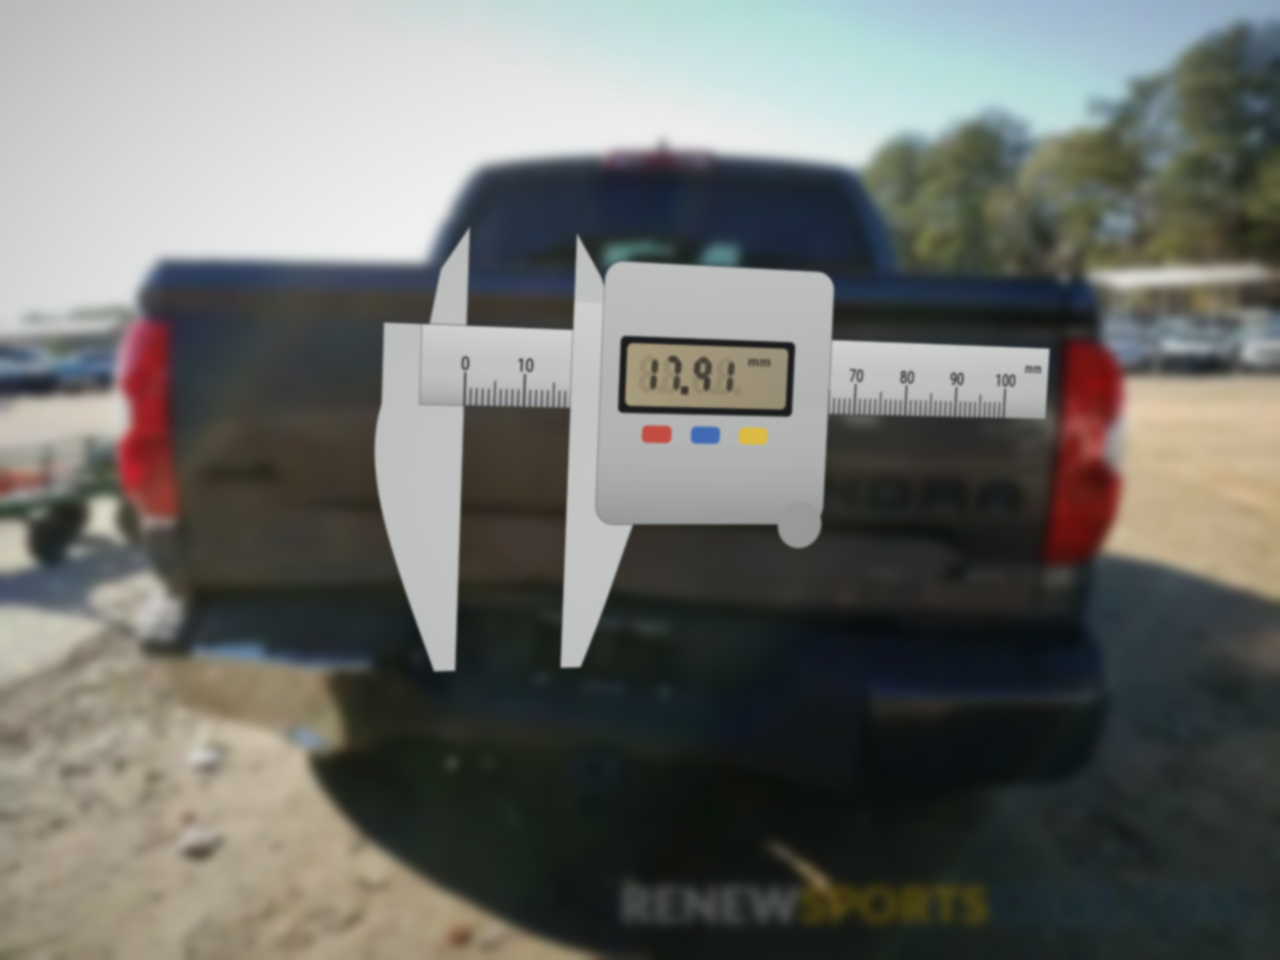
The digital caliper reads 17.91 mm
